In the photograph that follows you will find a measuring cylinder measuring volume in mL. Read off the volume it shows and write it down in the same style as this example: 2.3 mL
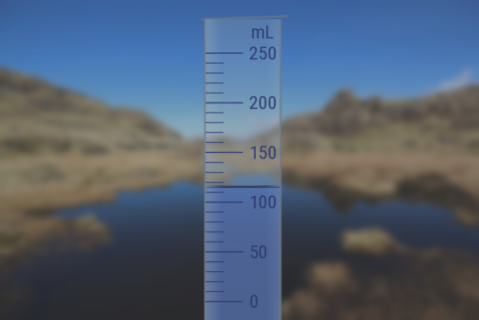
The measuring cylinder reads 115 mL
